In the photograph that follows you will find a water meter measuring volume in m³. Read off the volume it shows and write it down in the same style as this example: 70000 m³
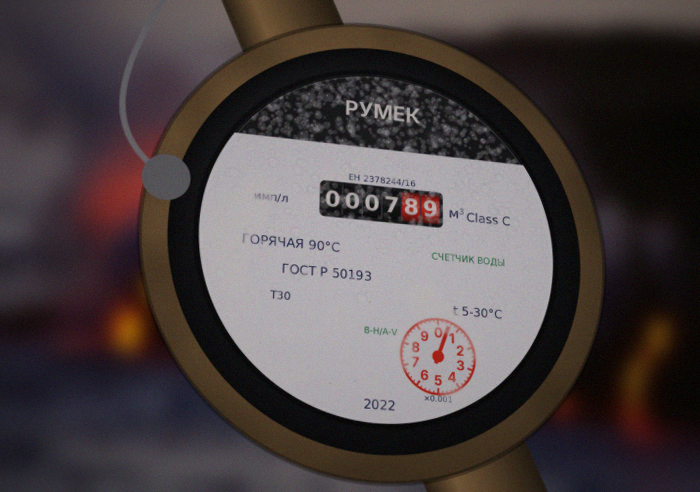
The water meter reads 7.890 m³
